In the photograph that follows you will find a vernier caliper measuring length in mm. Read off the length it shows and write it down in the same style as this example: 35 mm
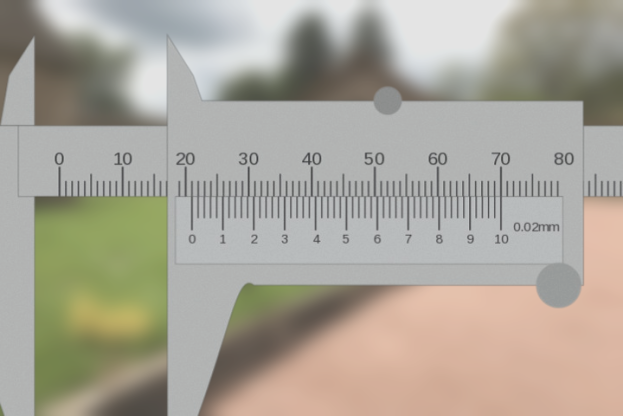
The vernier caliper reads 21.0 mm
